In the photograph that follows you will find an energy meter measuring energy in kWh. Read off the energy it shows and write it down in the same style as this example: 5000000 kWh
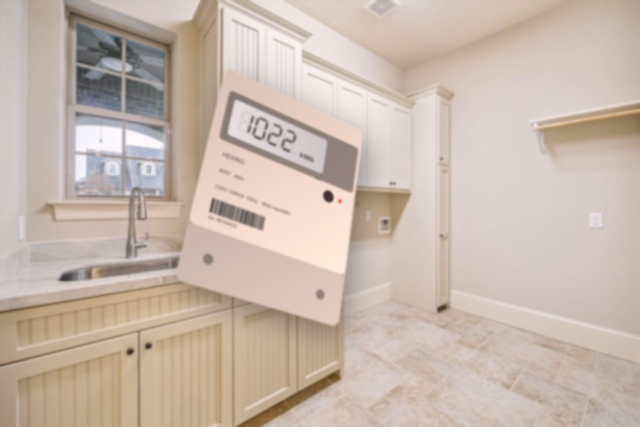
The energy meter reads 1022 kWh
